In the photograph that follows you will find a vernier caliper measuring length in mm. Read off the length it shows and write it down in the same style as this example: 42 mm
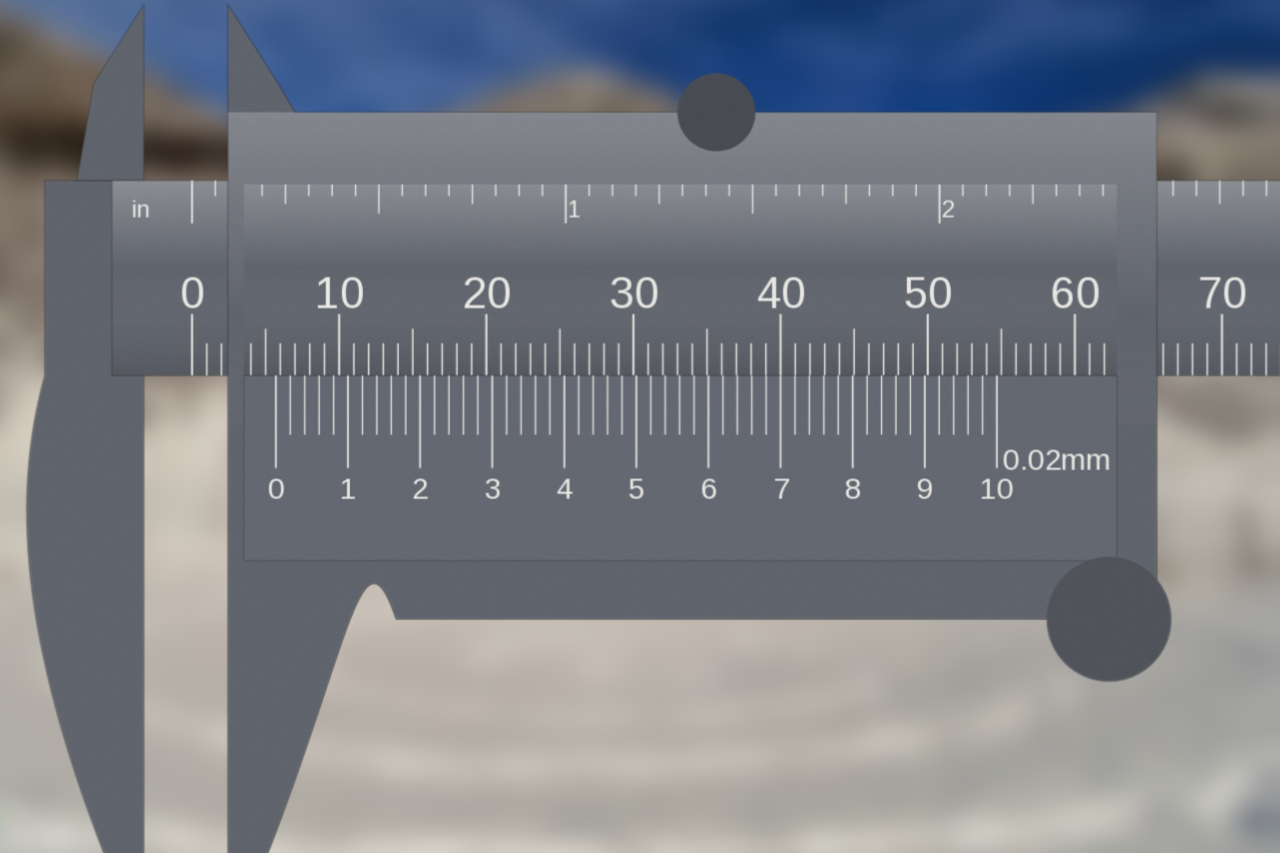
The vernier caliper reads 5.7 mm
